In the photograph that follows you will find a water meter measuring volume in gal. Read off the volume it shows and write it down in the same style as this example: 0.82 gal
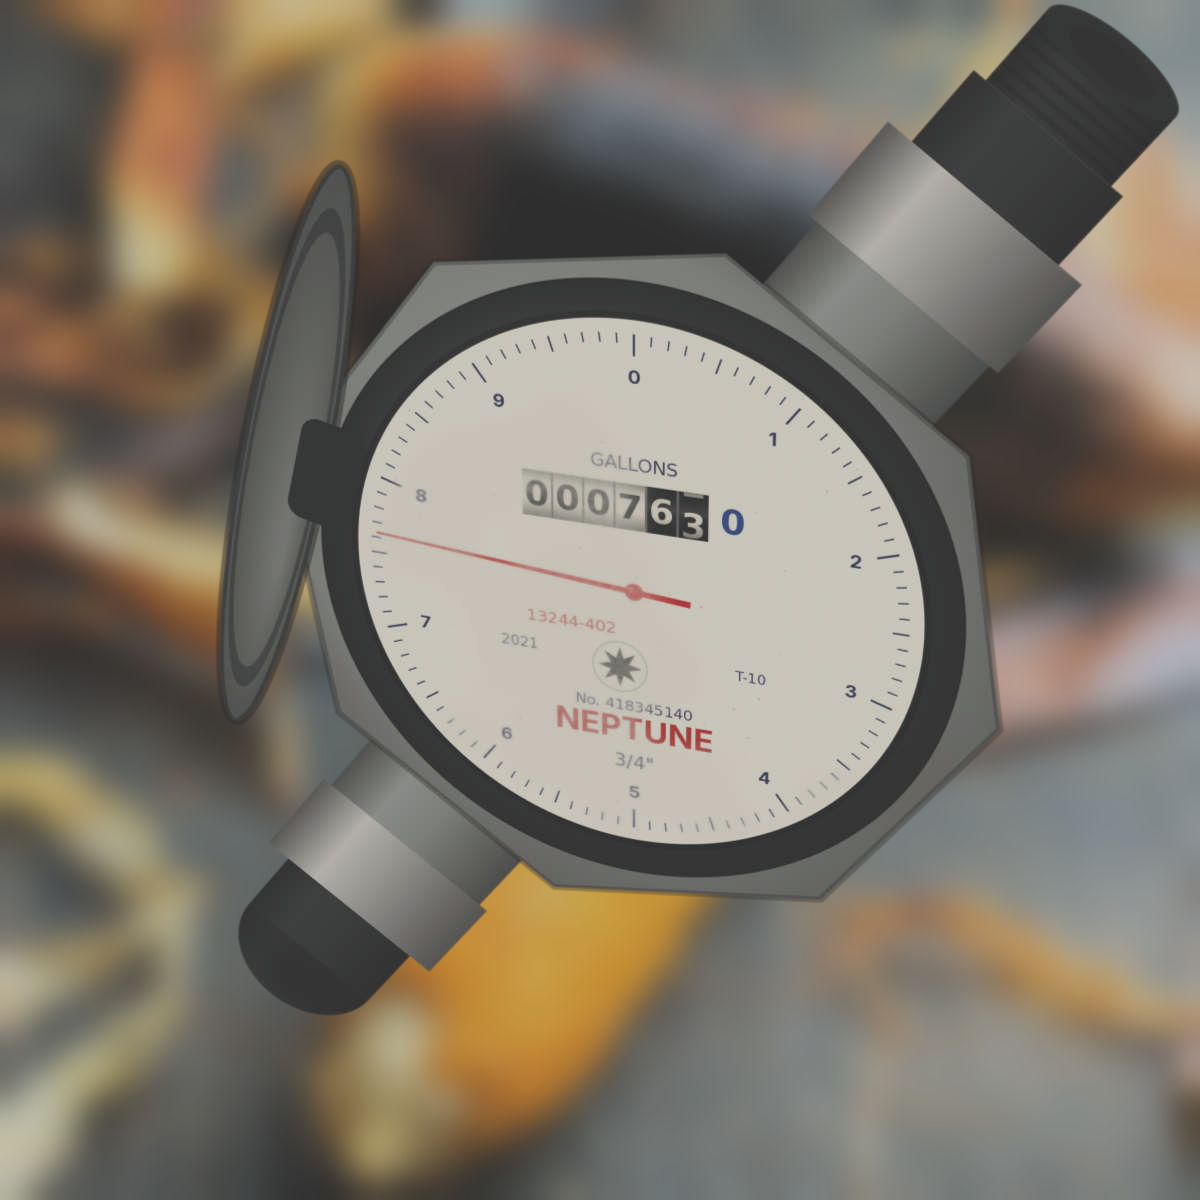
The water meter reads 7627.6 gal
